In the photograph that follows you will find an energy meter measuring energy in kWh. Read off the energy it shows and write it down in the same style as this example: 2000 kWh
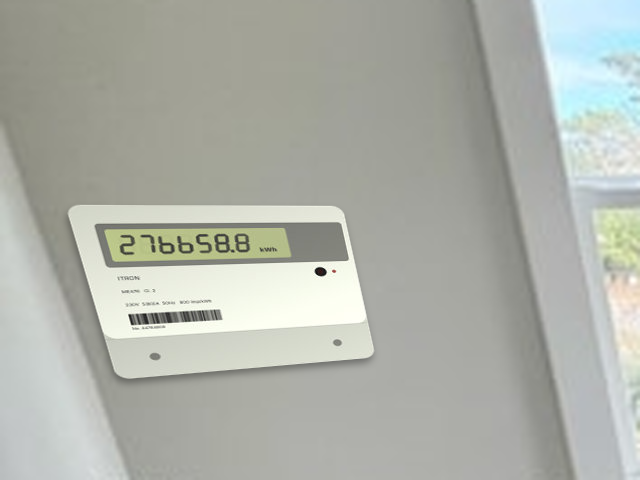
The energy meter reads 276658.8 kWh
